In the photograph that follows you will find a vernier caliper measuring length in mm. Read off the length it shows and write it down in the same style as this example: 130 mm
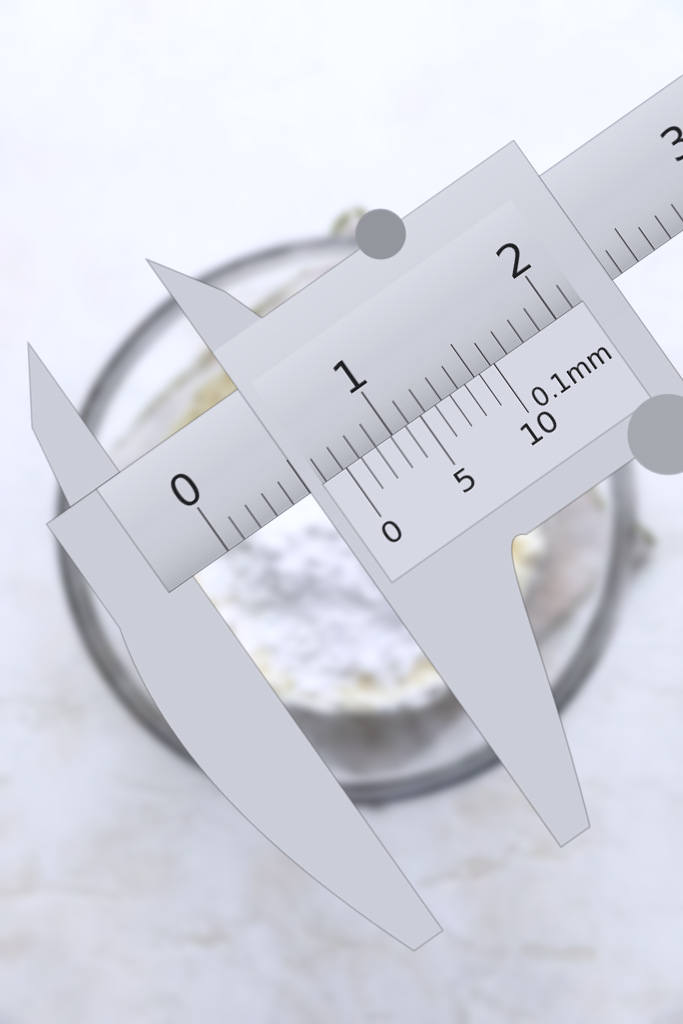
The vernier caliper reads 7.2 mm
